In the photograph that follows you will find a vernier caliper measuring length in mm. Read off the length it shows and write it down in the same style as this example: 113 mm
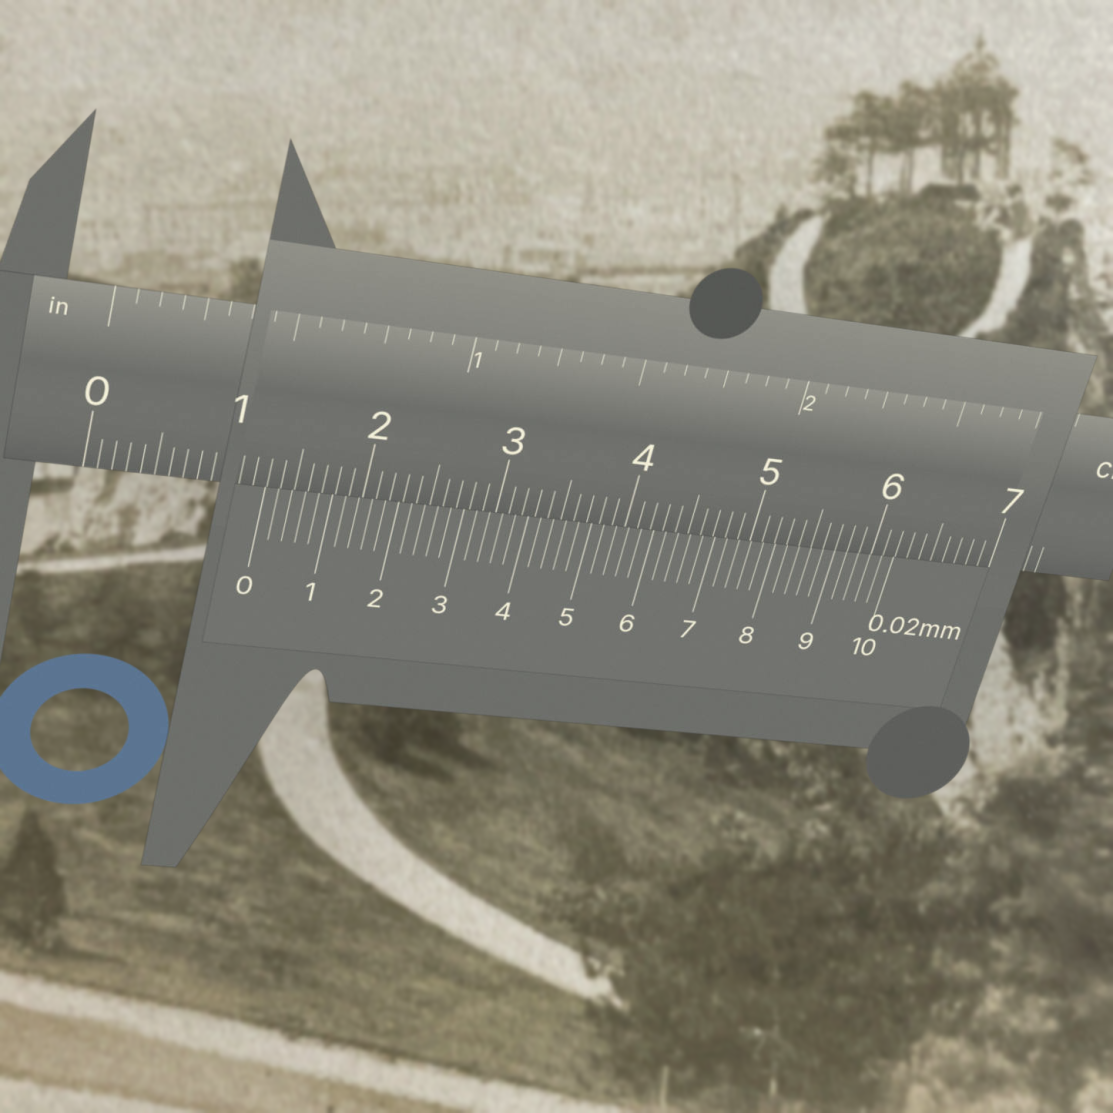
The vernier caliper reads 12.9 mm
